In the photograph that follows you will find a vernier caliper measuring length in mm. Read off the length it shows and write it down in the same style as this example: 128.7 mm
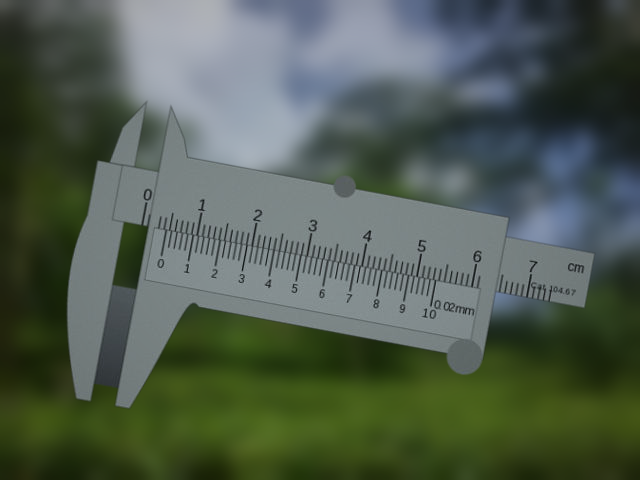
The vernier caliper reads 4.4 mm
